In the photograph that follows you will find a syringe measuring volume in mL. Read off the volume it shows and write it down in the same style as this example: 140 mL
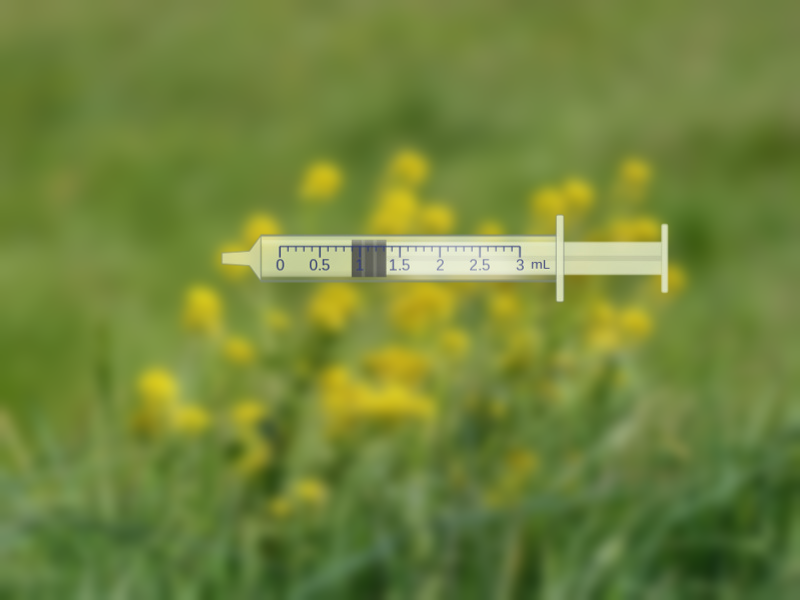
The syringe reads 0.9 mL
